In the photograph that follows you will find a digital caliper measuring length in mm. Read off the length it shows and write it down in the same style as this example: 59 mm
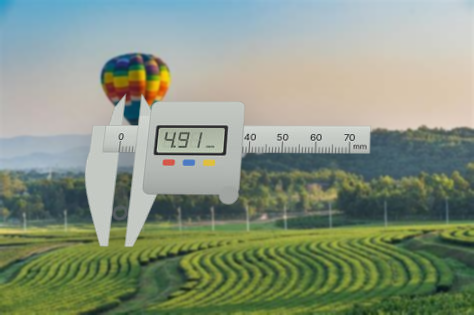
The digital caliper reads 4.91 mm
